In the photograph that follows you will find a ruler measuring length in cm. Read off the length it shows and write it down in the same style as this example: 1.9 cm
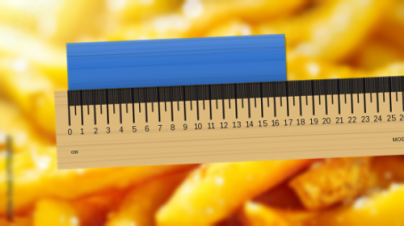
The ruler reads 17 cm
